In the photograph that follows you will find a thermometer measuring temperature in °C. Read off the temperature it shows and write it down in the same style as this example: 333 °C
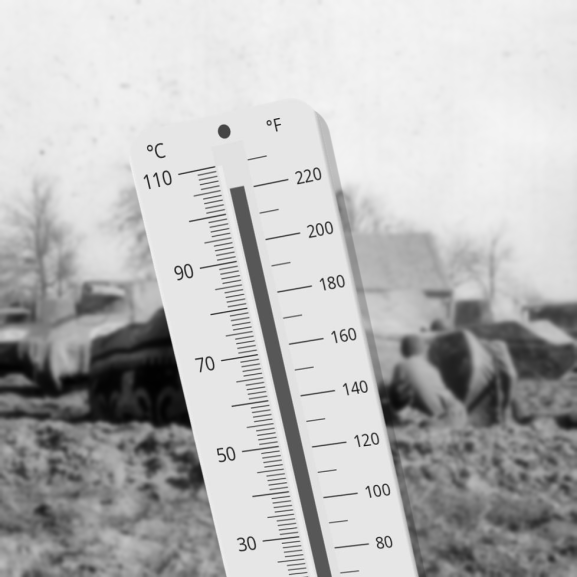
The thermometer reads 105 °C
